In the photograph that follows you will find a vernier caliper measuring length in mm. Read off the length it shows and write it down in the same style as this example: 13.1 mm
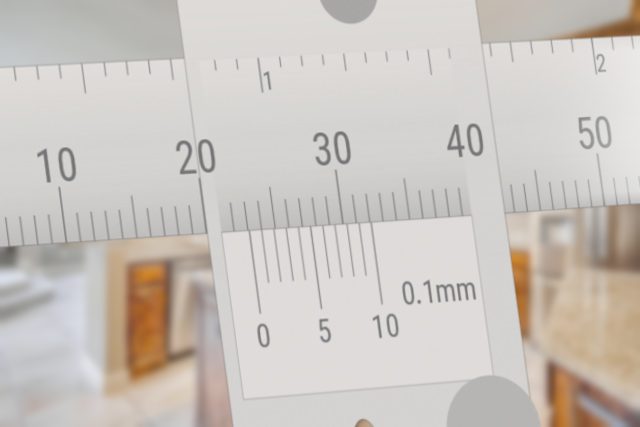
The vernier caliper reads 23.1 mm
